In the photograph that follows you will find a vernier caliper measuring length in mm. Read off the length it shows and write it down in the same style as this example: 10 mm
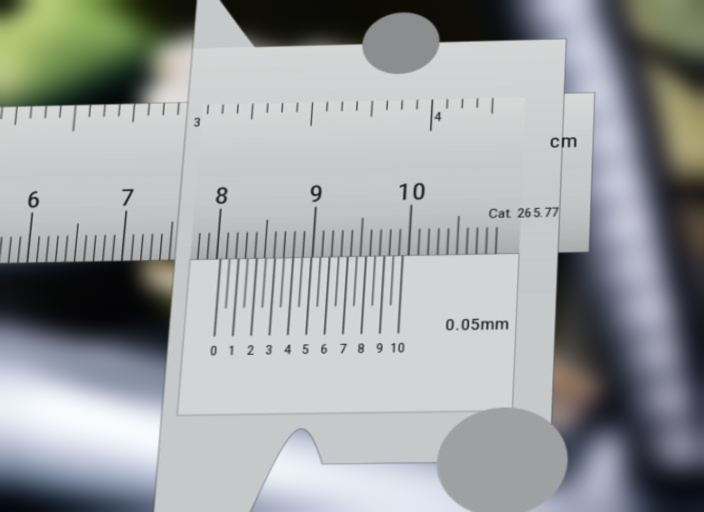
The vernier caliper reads 80.4 mm
